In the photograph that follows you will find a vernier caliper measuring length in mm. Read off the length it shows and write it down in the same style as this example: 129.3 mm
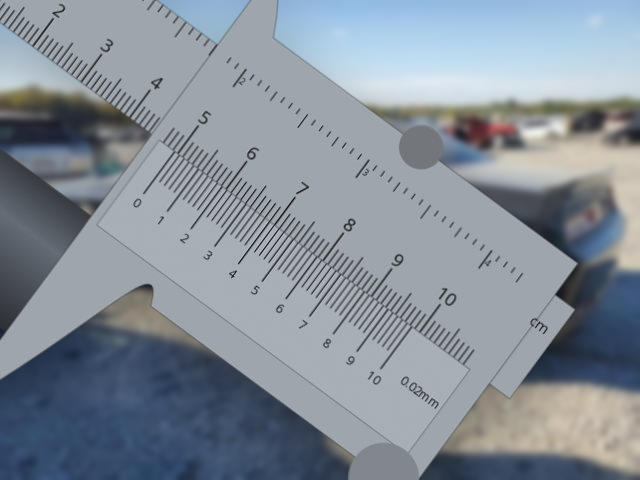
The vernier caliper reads 49.4 mm
